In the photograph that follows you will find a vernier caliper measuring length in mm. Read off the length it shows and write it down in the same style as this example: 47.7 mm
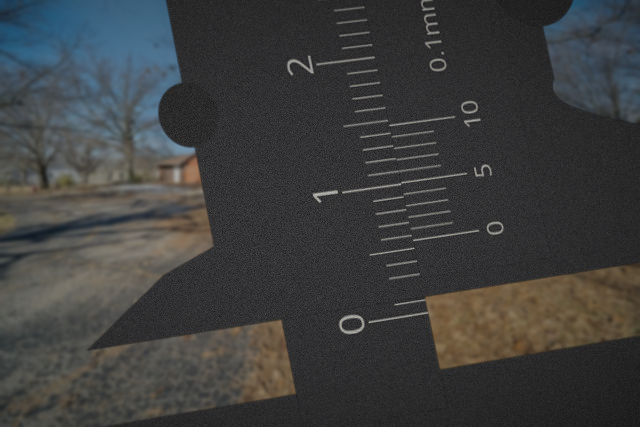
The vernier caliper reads 5.6 mm
